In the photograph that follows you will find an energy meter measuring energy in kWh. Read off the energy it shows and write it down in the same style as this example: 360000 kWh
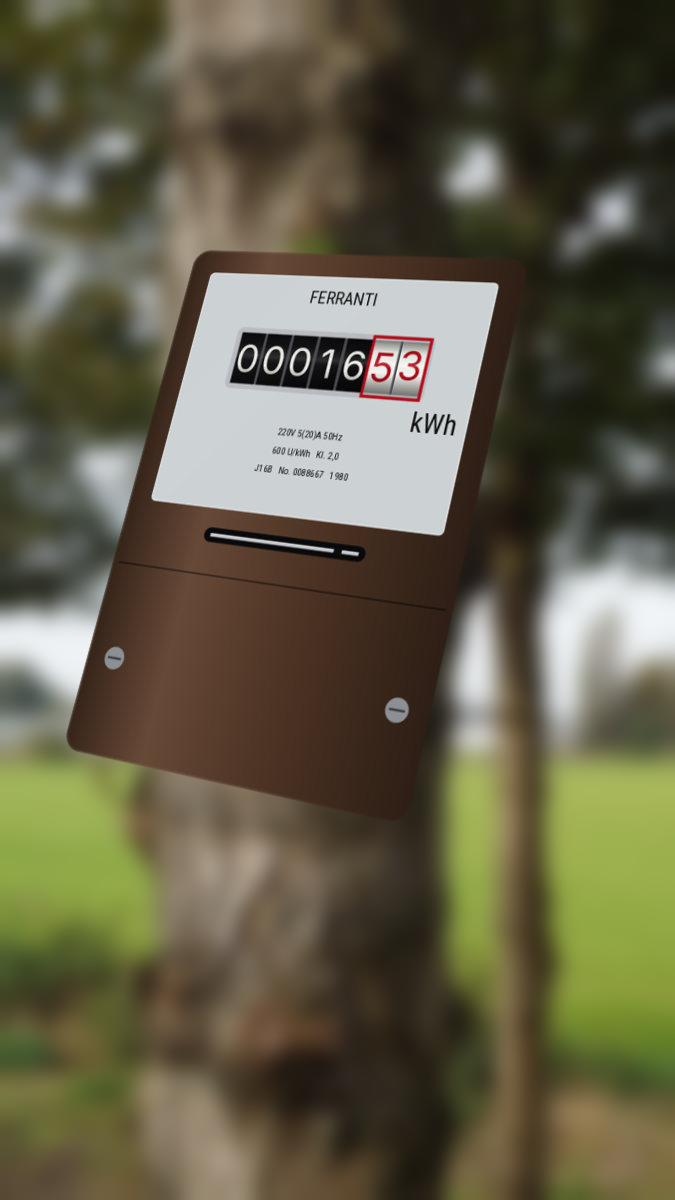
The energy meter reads 16.53 kWh
